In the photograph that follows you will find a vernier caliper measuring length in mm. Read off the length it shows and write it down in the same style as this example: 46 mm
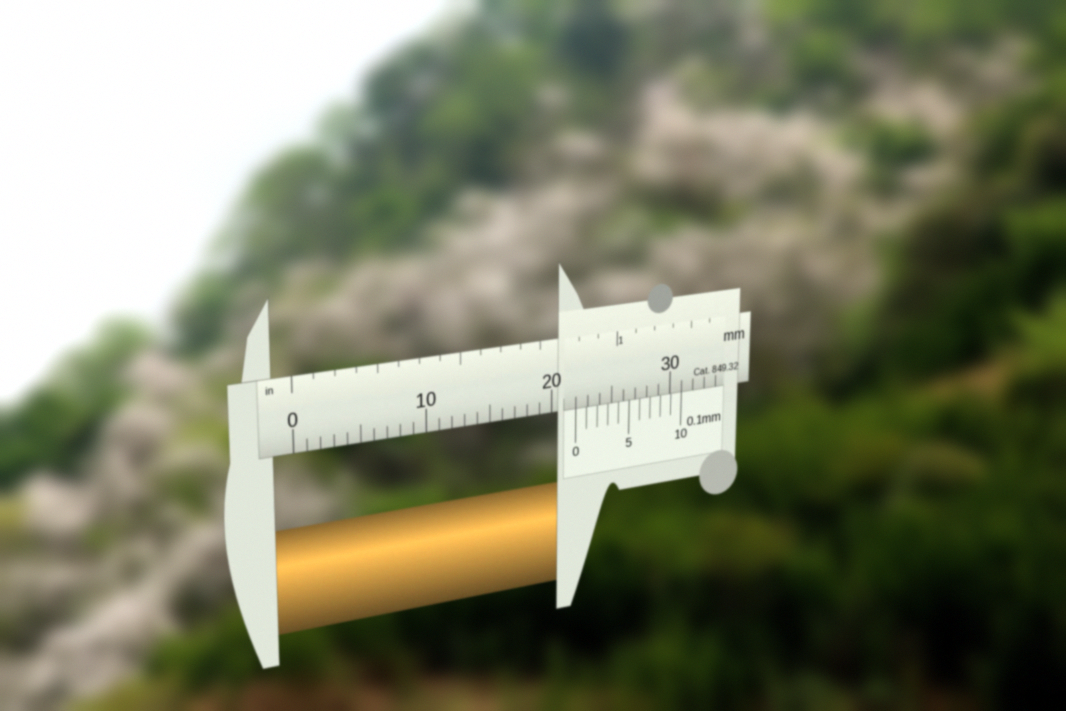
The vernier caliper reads 22.0 mm
